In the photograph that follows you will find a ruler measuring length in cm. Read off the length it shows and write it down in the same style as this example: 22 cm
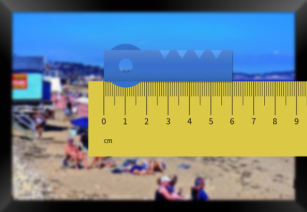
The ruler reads 6 cm
